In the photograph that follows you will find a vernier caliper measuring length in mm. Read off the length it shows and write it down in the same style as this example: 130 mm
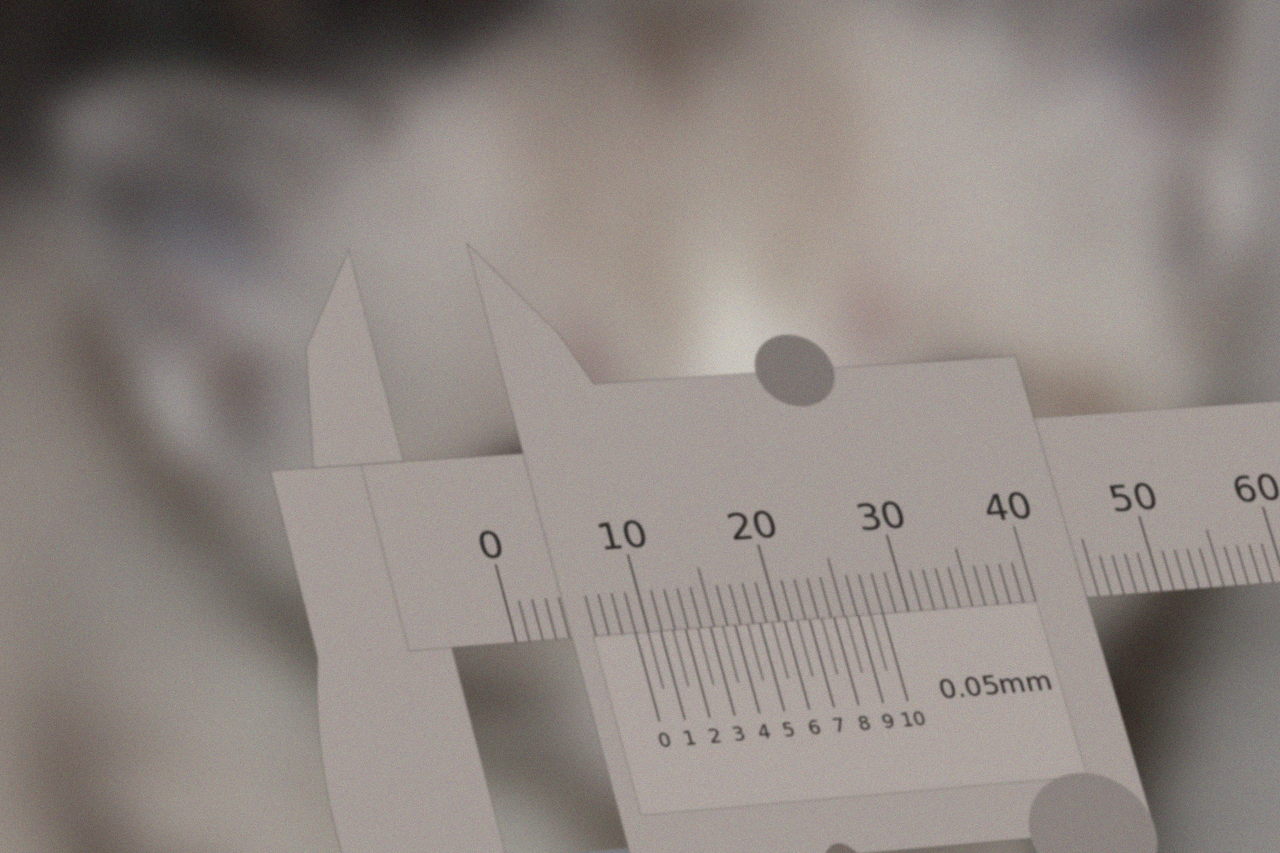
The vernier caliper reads 9.0 mm
